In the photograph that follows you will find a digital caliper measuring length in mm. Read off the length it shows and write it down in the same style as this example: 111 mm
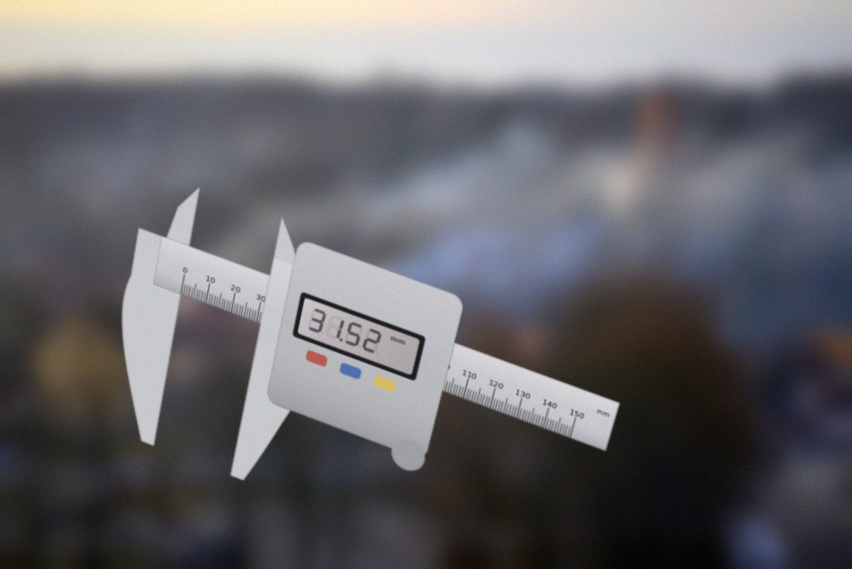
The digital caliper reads 31.52 mm
